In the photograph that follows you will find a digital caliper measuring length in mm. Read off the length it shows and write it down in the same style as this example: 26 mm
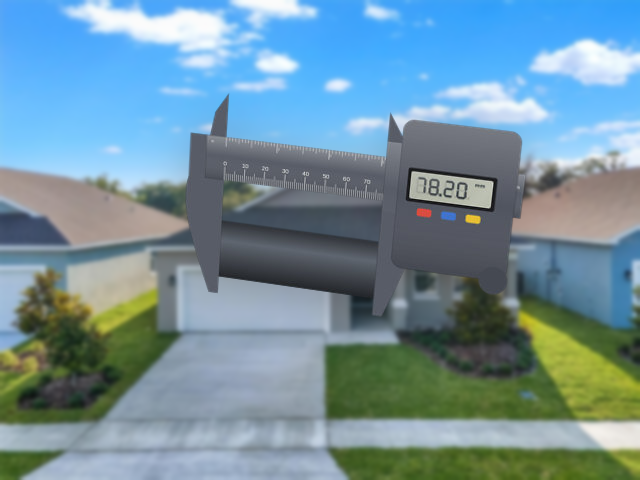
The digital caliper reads 78.20 mm
